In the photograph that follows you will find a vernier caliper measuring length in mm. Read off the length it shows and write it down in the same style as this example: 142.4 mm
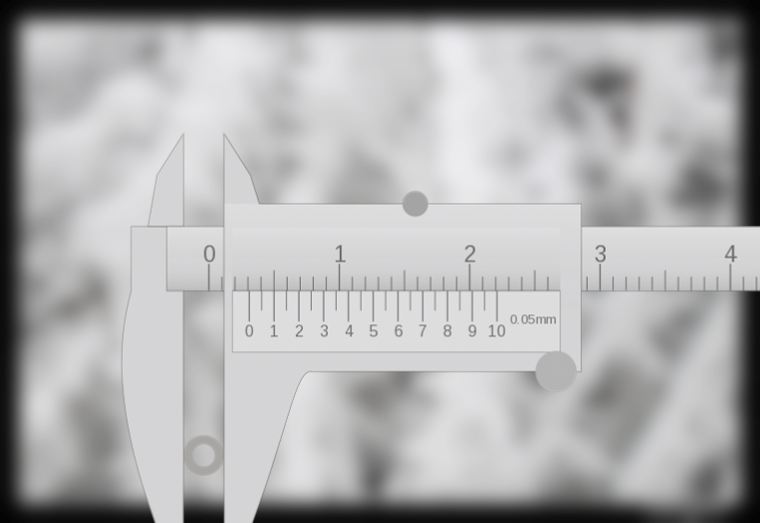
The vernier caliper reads 3.1 mm
